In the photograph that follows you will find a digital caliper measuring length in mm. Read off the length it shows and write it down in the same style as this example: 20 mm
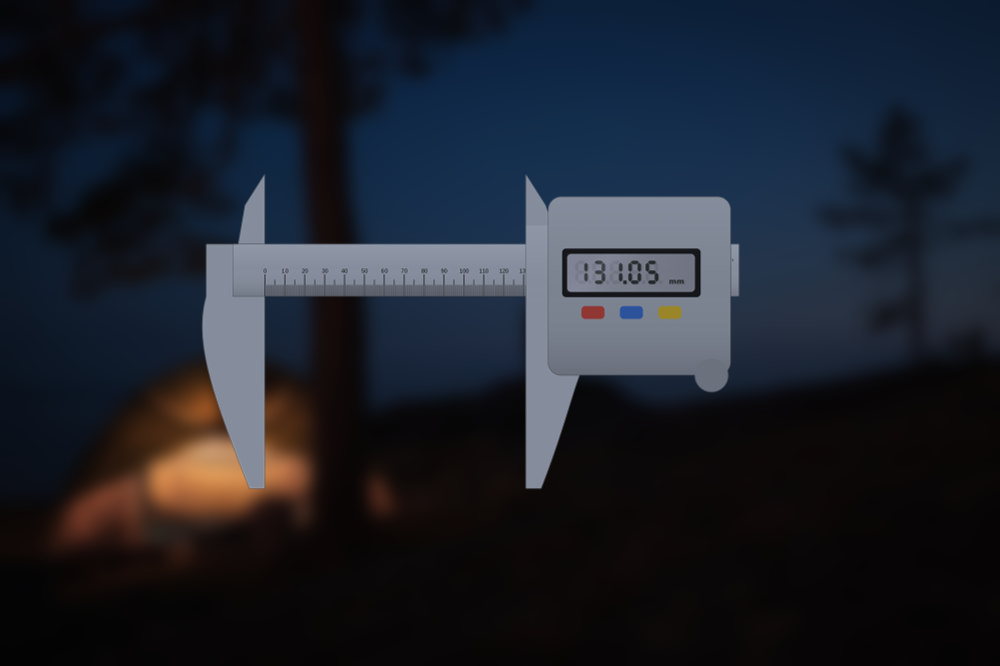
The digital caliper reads 131.05 mm
